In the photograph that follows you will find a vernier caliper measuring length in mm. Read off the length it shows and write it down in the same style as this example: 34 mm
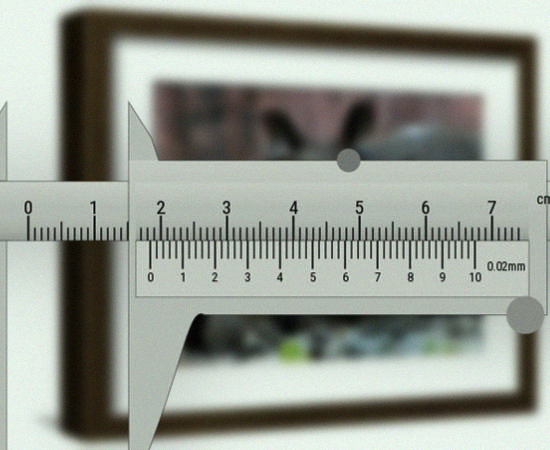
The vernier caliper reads 18.4 mm
